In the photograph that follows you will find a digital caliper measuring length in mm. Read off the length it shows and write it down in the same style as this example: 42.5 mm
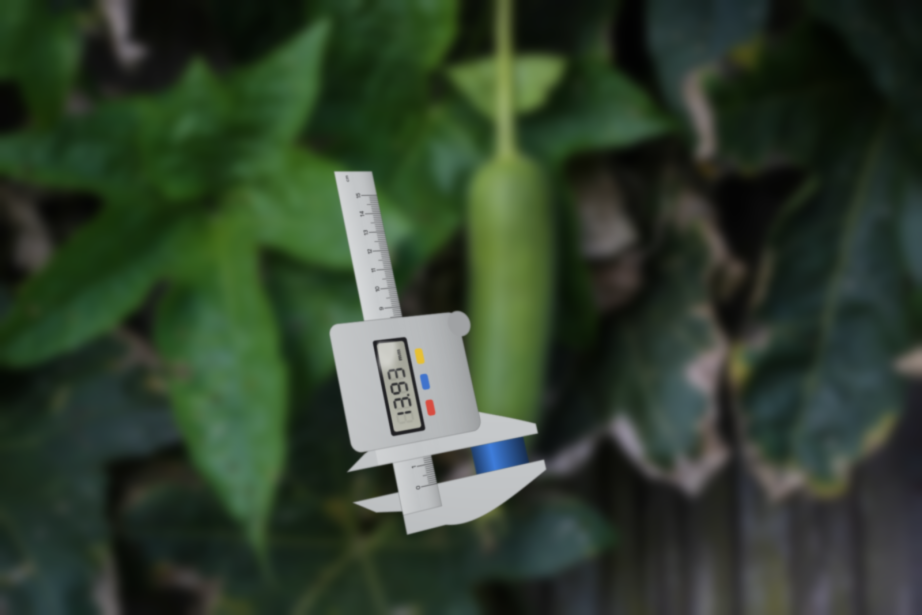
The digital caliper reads 13.93 mm
